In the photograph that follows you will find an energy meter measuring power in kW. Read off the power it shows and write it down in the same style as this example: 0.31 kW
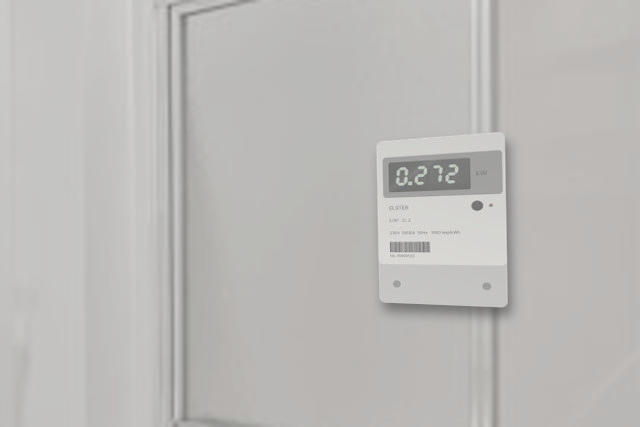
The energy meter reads 0.272 kW
